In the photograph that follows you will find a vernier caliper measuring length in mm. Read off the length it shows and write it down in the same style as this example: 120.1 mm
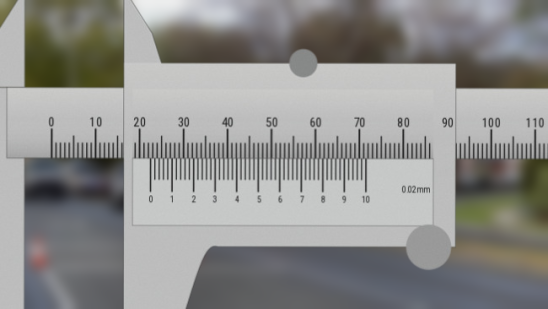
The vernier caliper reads 22.5 mm
